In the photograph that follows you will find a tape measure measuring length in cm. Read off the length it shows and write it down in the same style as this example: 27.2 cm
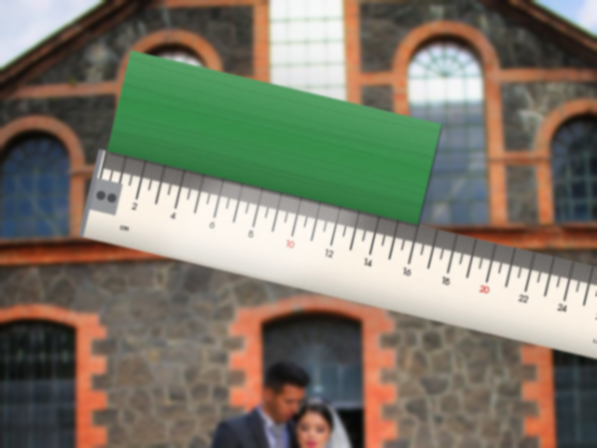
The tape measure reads 16 cm
